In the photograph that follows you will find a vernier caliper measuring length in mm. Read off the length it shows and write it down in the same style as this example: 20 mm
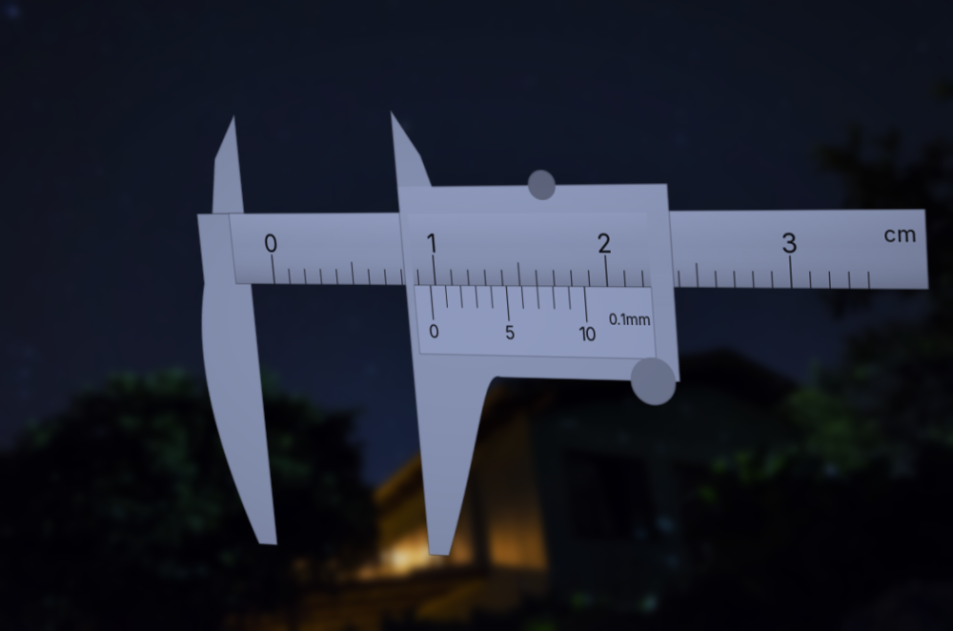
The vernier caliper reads 9.7 mm
